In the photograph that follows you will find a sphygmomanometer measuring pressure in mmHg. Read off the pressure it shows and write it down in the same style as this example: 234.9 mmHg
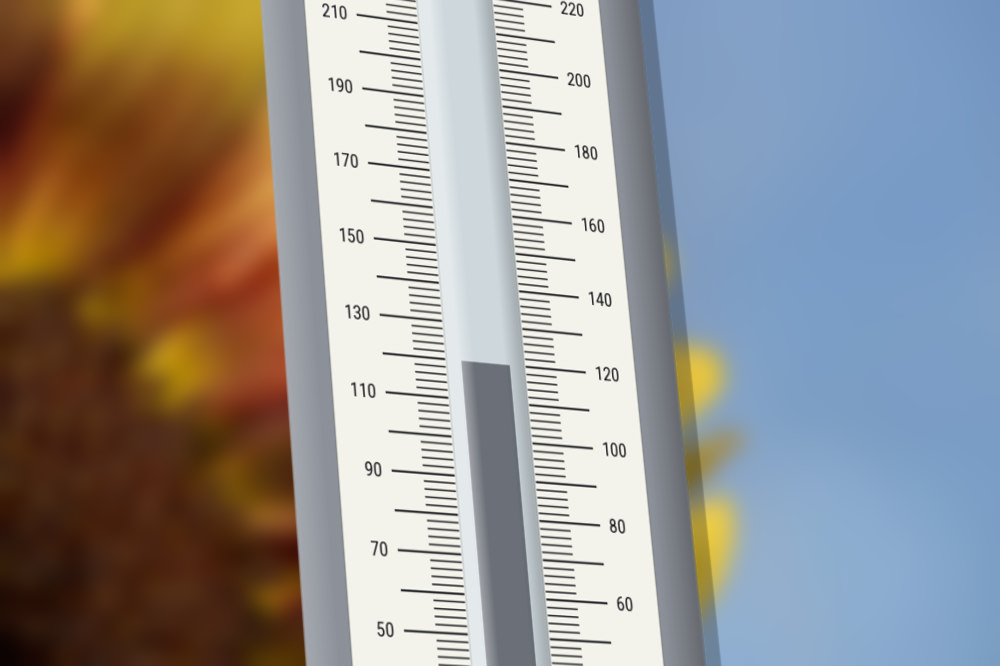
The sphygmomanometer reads 120 mmHg
